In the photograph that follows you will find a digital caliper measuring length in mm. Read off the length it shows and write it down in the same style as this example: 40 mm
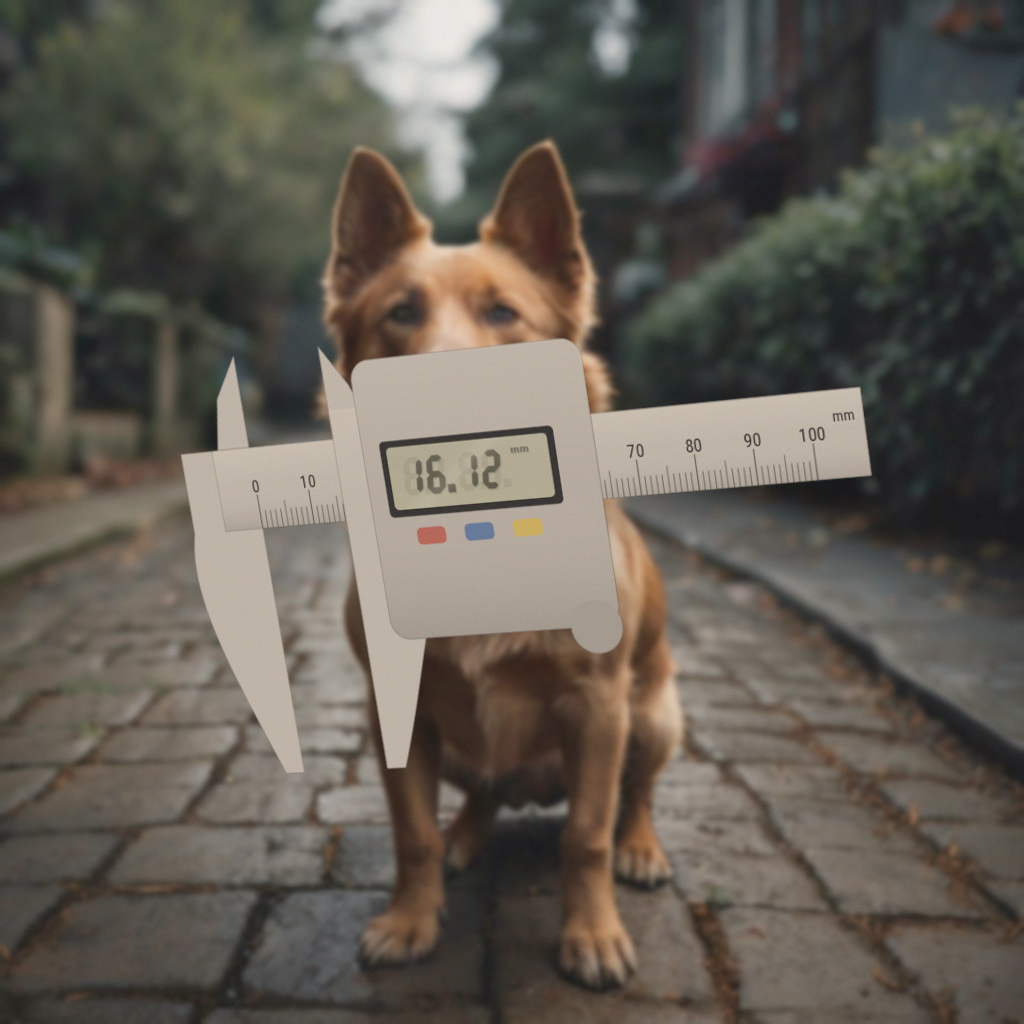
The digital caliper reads 16.12 mm
